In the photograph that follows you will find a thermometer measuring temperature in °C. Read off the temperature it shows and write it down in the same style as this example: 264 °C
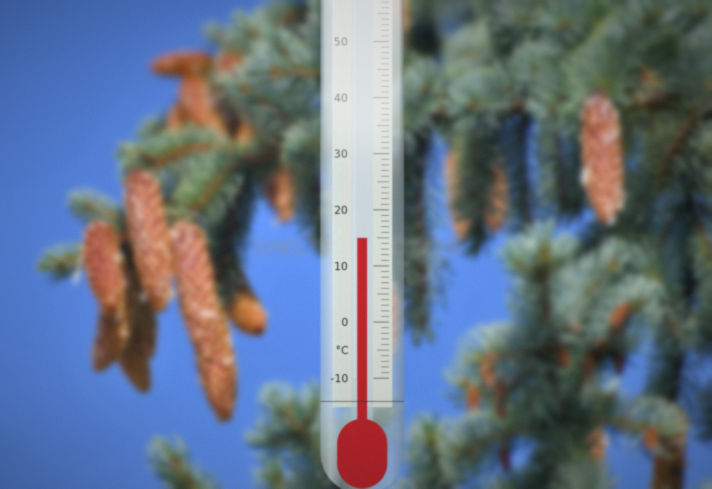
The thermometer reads 15 °C
